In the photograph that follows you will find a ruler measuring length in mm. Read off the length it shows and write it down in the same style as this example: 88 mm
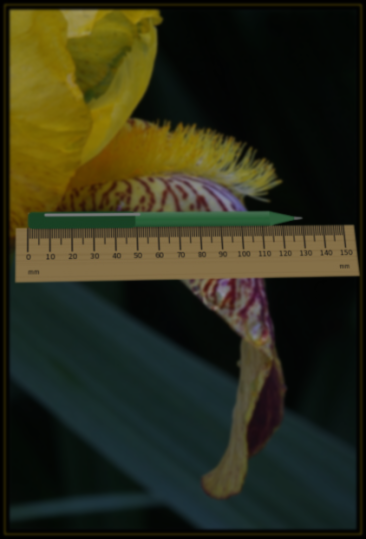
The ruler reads 130 mm
